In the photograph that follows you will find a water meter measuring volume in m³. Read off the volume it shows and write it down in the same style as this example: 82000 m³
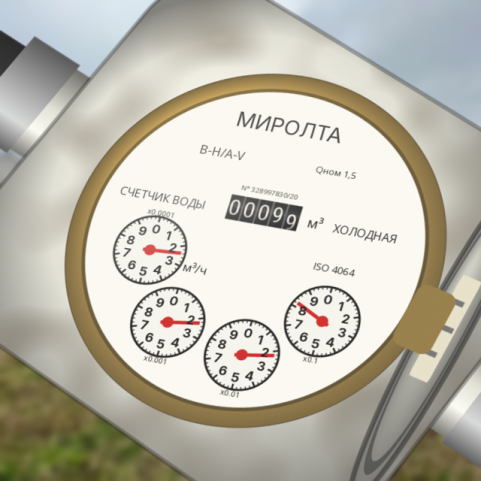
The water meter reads 98.8222 m³
